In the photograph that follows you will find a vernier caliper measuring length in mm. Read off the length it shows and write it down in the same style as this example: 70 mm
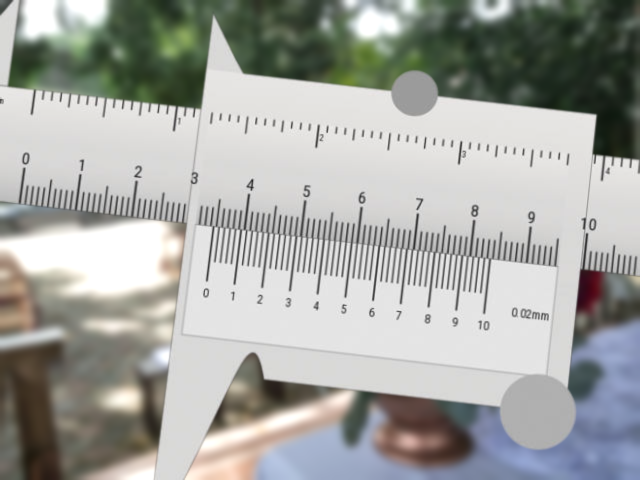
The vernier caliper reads 34.5 mm
